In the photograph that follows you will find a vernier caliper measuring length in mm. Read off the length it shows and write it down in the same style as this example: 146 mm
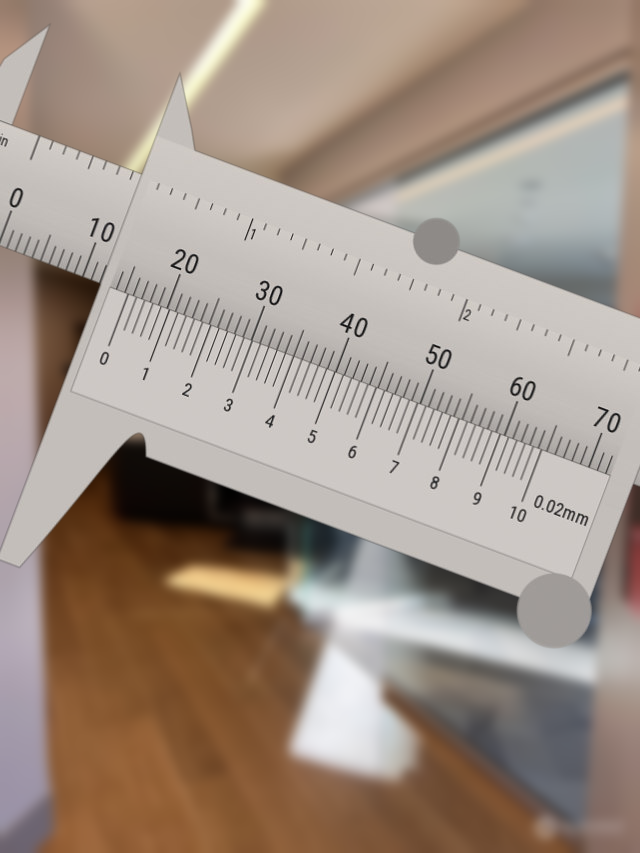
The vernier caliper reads 15.4 mm
